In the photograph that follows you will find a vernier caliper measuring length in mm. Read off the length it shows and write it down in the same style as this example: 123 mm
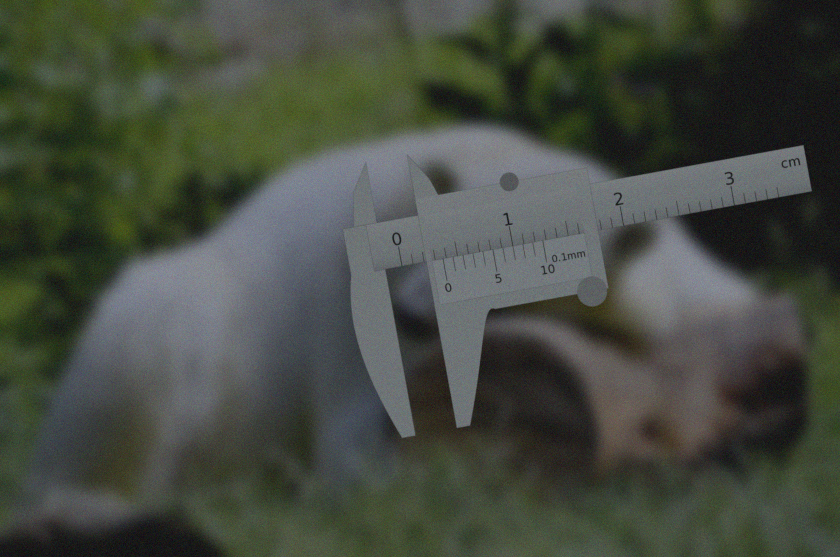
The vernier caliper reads 3.7 mm
